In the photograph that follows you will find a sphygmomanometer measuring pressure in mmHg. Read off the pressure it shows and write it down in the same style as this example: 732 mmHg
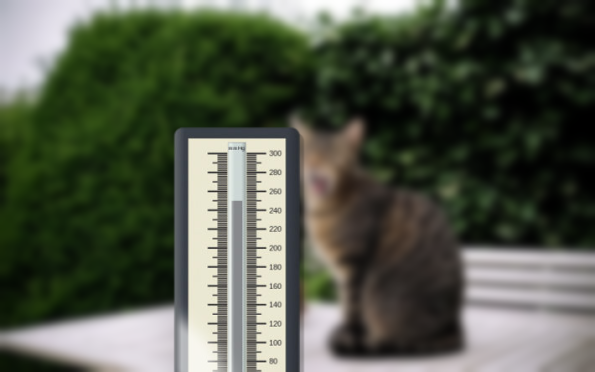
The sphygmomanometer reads 250 mmHg
